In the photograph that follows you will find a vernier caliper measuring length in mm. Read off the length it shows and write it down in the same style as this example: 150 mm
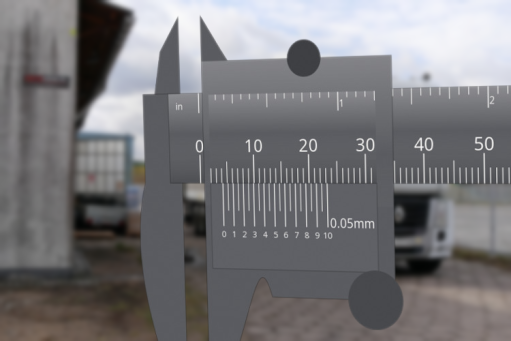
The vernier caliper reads 4.2 mm
